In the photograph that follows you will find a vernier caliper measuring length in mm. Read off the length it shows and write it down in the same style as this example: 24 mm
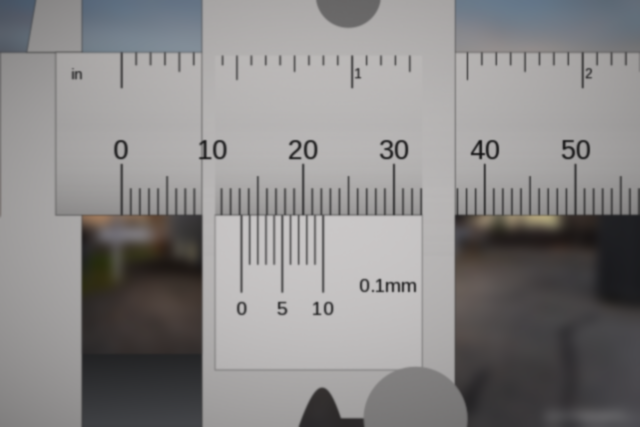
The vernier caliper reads 13.2 mm
